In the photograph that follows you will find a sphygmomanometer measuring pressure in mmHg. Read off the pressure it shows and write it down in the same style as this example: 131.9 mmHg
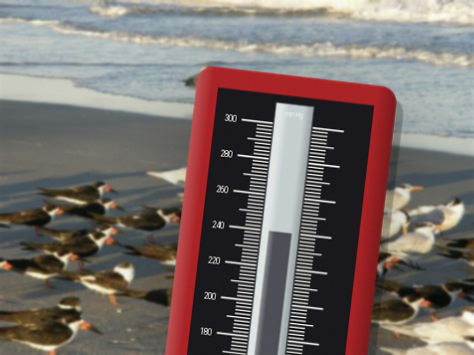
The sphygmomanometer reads 240 mmHg
